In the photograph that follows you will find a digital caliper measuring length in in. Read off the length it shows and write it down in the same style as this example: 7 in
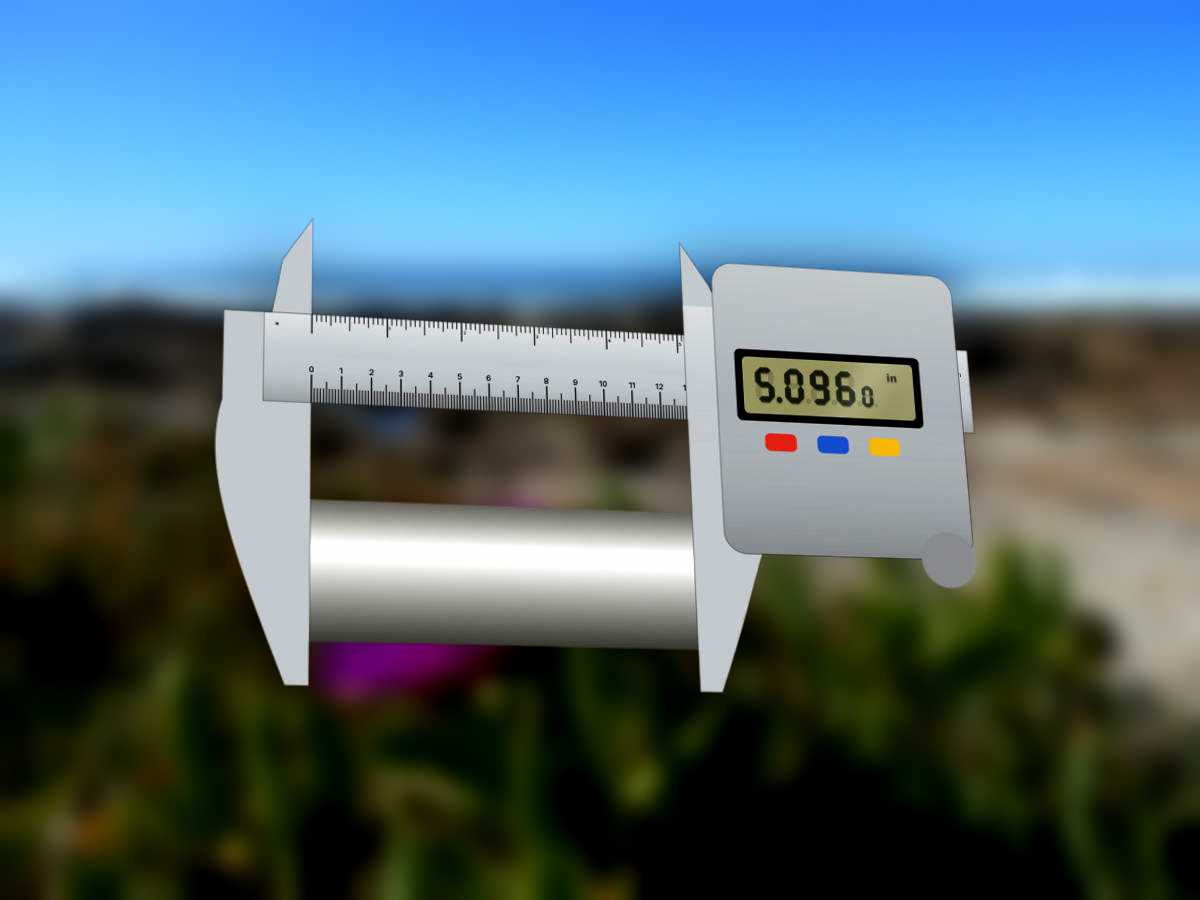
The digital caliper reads 5.0960 in
